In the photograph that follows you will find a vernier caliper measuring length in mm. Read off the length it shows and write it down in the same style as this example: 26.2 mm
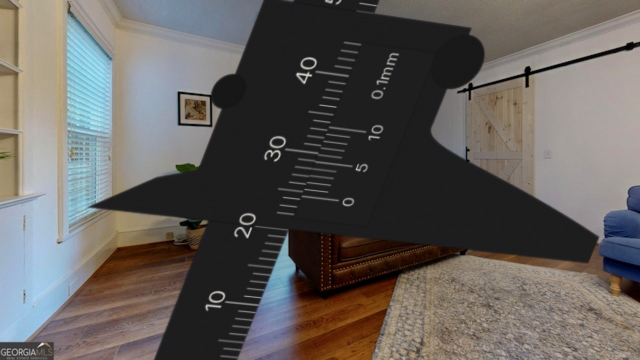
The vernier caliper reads 24.4 mm
